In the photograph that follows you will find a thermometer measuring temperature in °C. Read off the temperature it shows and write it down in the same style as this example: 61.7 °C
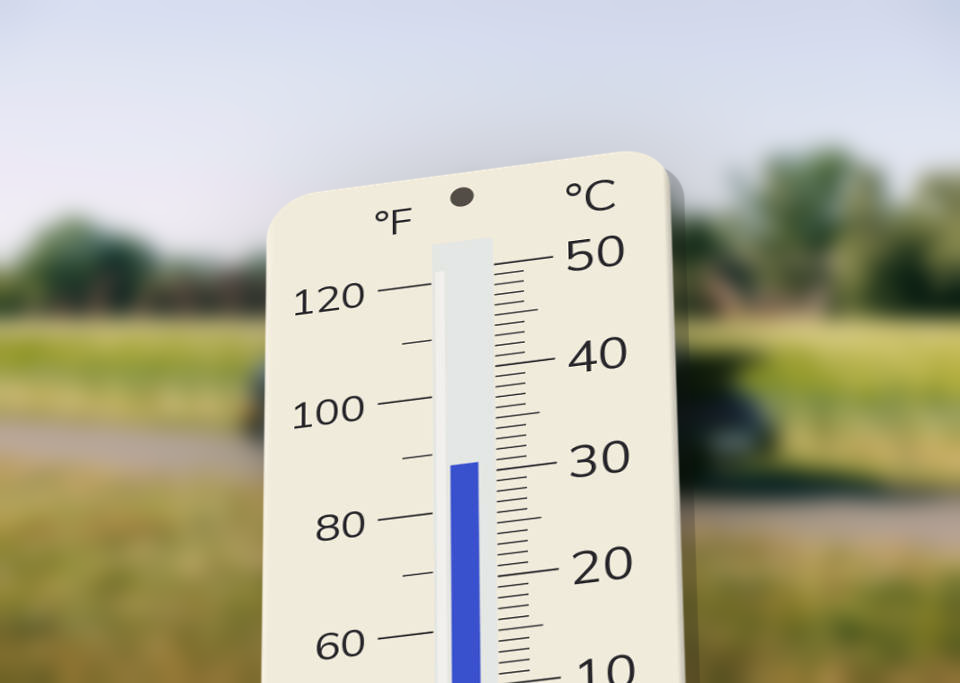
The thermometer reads 31 °C
